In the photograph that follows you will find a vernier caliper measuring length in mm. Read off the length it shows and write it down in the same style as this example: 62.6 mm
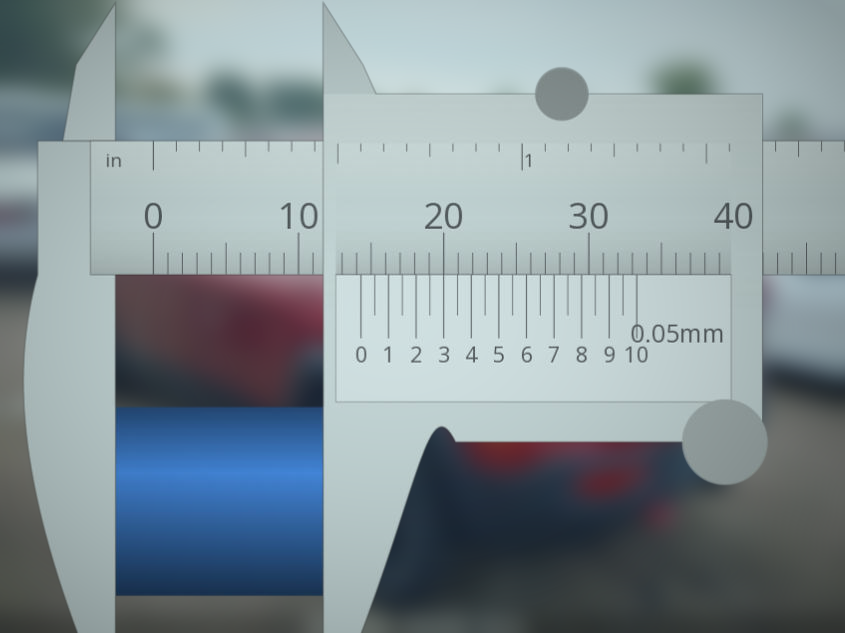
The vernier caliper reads 14.3 mm
